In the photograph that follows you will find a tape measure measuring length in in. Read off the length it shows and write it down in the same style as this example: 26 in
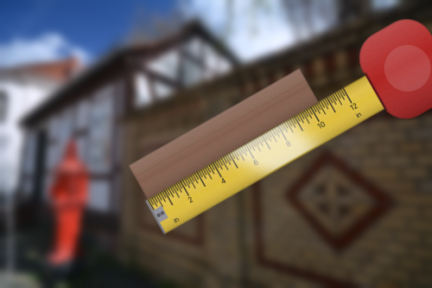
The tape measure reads 10.5 in
